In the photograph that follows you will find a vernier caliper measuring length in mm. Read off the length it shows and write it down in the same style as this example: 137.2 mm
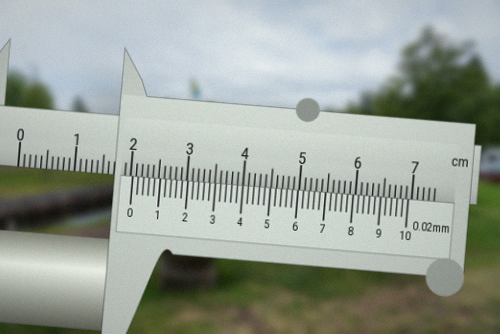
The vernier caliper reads 20.4 mm
